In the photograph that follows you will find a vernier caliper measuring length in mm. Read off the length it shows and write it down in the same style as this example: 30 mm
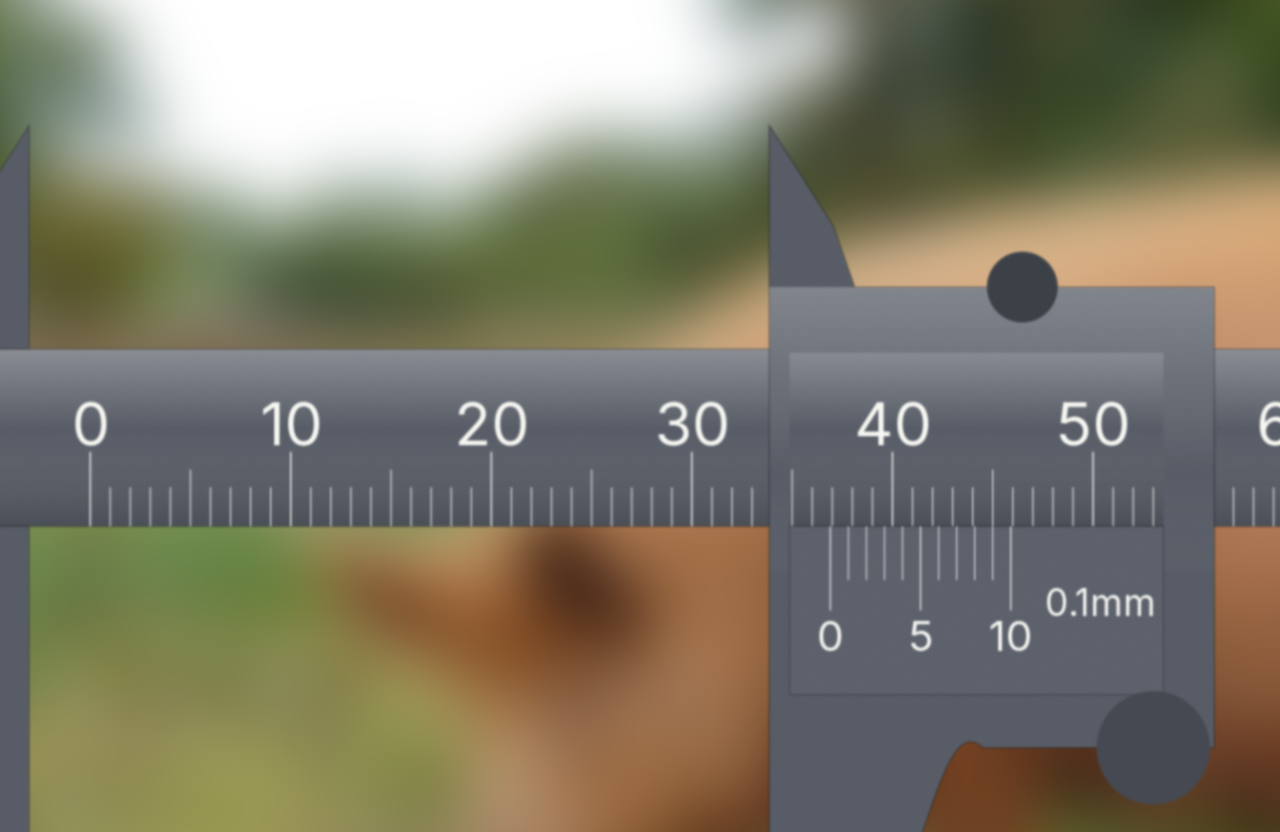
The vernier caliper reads 36.9 mm
